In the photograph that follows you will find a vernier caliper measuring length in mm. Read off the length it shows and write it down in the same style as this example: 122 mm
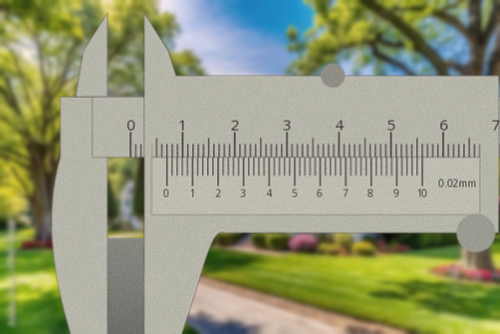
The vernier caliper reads 7.0 mm
